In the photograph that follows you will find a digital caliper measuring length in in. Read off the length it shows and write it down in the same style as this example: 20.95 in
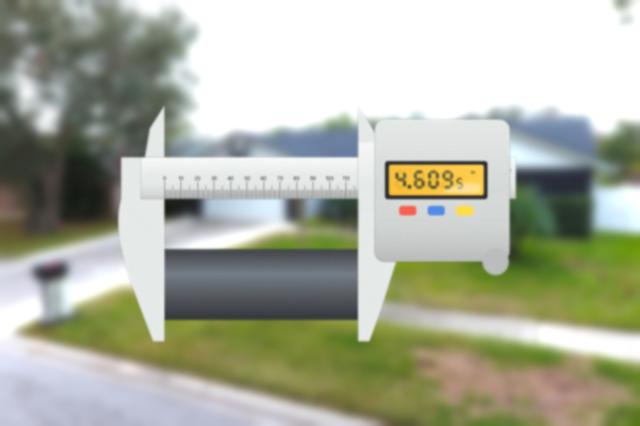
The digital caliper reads 4.6095 in
